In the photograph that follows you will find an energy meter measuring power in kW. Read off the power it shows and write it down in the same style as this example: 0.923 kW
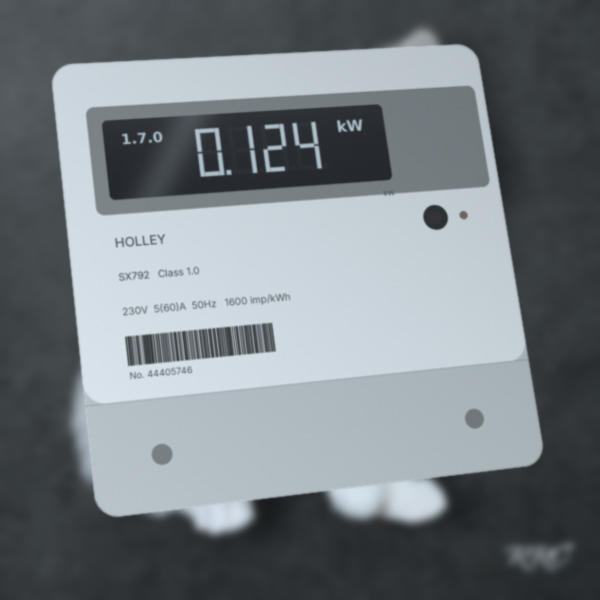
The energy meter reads 0.124 kW
